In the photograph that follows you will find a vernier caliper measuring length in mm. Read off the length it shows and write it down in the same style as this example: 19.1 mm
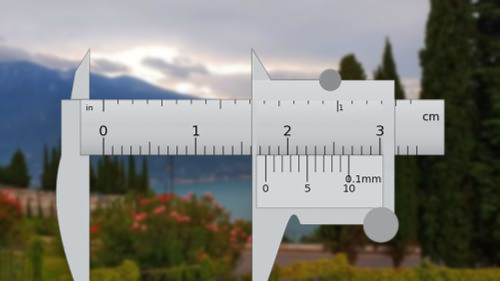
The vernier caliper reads 17.6 mm
